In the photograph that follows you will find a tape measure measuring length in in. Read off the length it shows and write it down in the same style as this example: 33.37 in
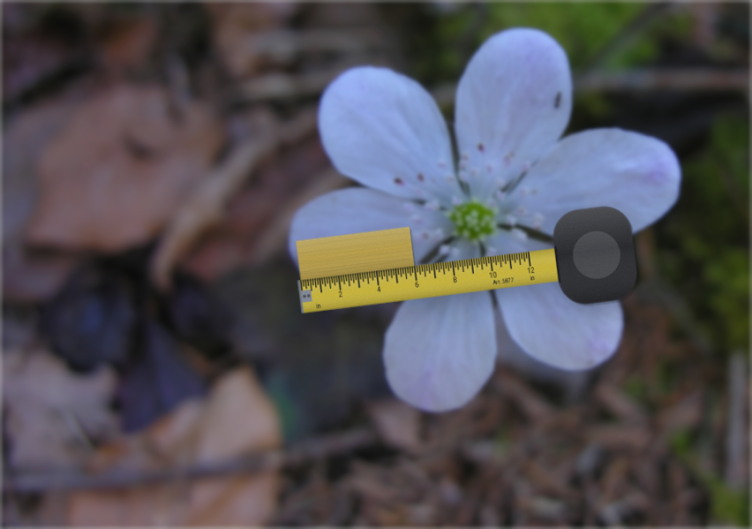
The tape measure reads 6 in
